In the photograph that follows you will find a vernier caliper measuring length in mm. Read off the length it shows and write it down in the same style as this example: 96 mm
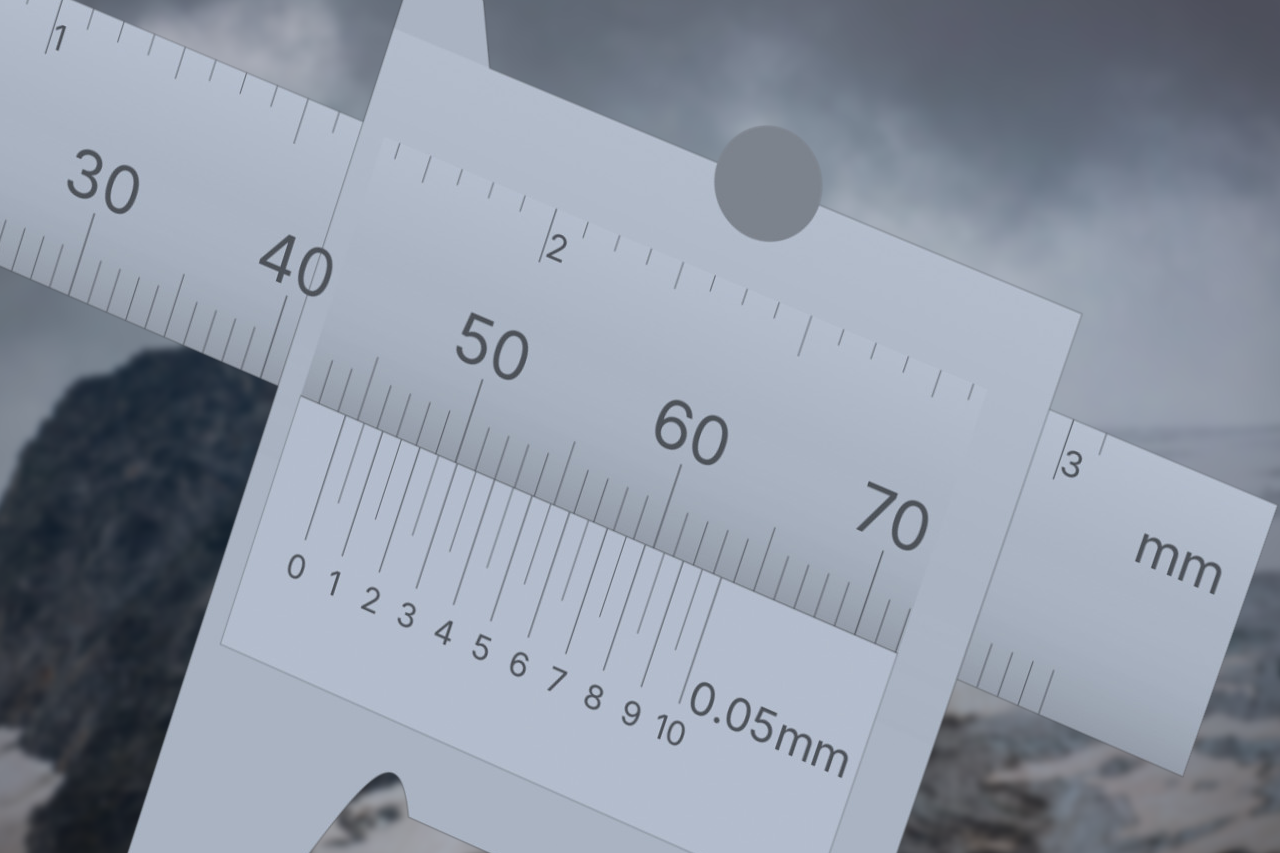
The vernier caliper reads 44.4 mm
